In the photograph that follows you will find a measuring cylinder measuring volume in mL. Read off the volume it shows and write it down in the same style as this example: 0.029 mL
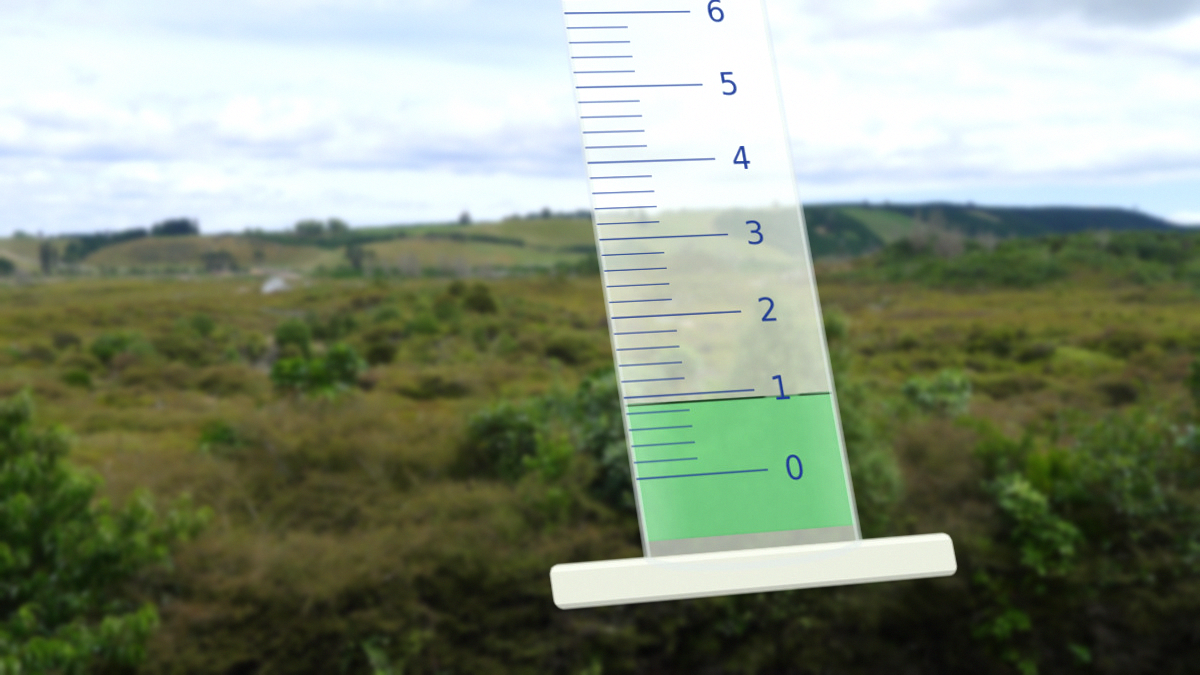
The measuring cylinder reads 0.9 mL
